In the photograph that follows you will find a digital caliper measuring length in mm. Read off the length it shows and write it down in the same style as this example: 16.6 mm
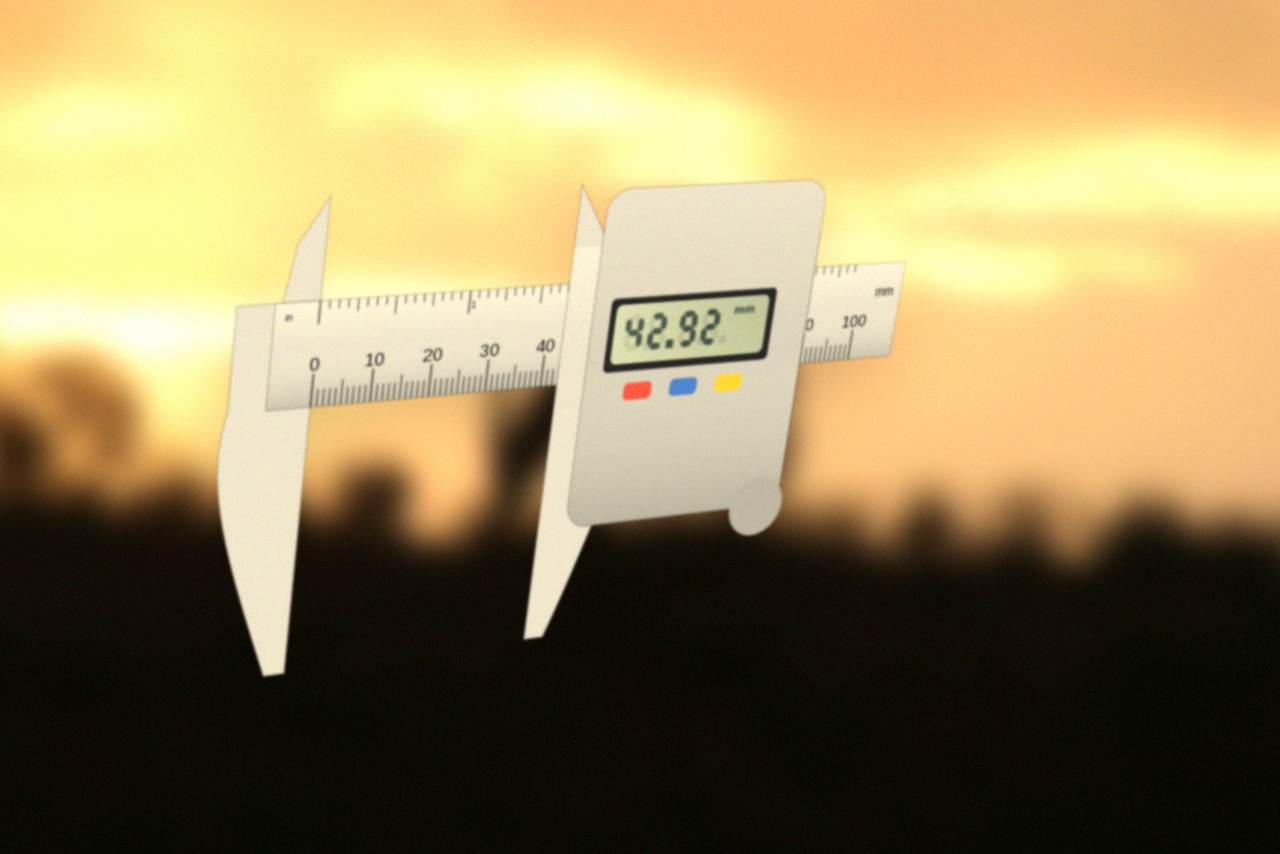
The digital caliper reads 42.92 mm
